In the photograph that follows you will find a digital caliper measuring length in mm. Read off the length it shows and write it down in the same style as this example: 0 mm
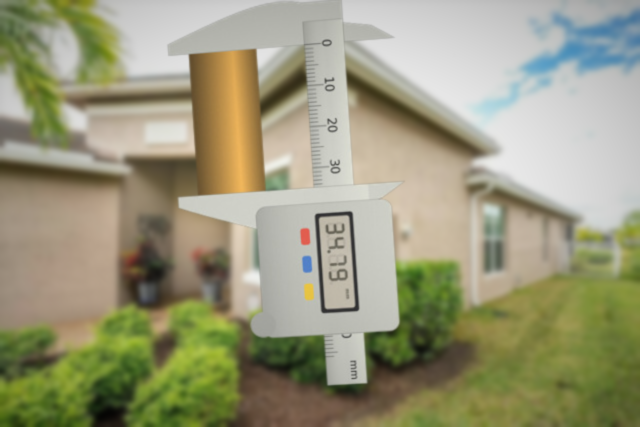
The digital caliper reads 34.79 mm
